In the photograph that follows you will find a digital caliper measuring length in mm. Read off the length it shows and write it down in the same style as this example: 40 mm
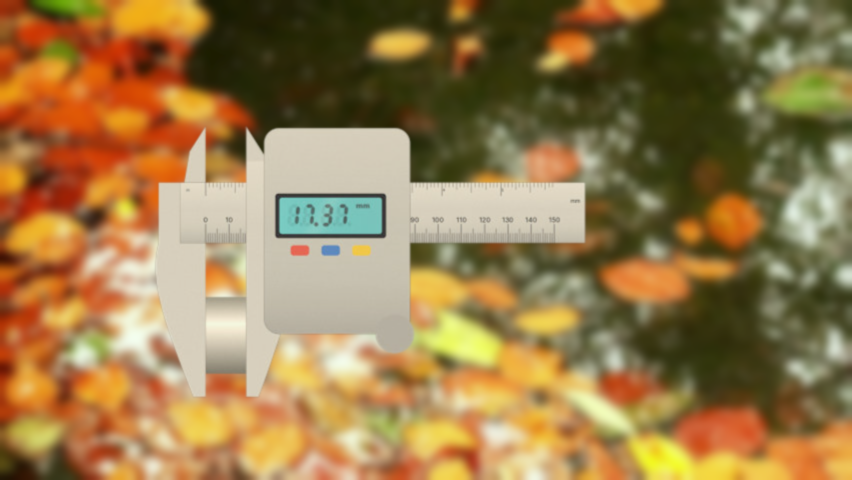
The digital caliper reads 17.37 mm
